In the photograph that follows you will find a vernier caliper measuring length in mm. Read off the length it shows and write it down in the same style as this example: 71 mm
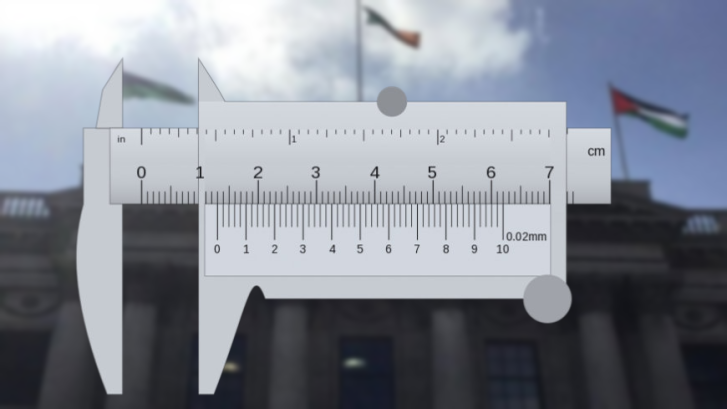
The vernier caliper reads 13.0 mm
